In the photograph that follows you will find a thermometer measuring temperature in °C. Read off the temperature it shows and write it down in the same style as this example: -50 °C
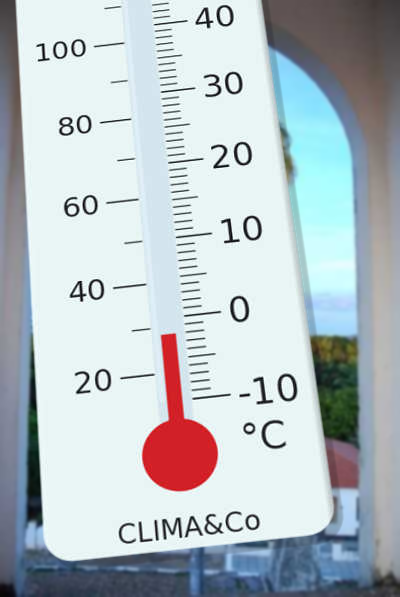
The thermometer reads -2 °C
